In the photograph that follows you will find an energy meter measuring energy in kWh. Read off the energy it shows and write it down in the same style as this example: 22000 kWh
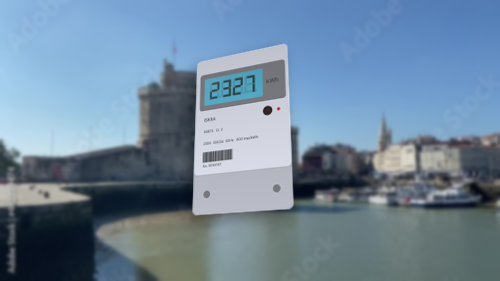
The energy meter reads 2327 kWh
